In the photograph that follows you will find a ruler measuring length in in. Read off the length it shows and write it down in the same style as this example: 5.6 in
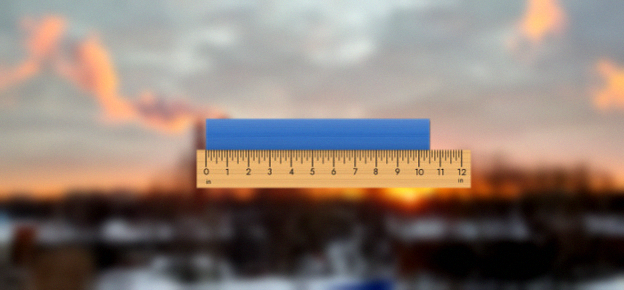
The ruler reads 10.5 in
